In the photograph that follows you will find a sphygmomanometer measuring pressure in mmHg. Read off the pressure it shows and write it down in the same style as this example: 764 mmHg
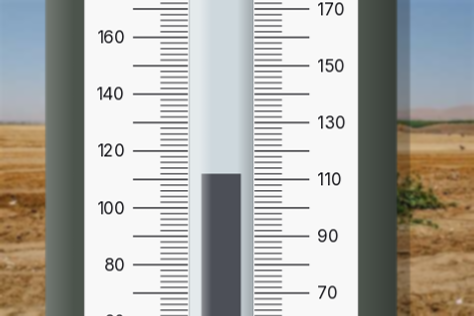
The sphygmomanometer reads 112 mmHg
